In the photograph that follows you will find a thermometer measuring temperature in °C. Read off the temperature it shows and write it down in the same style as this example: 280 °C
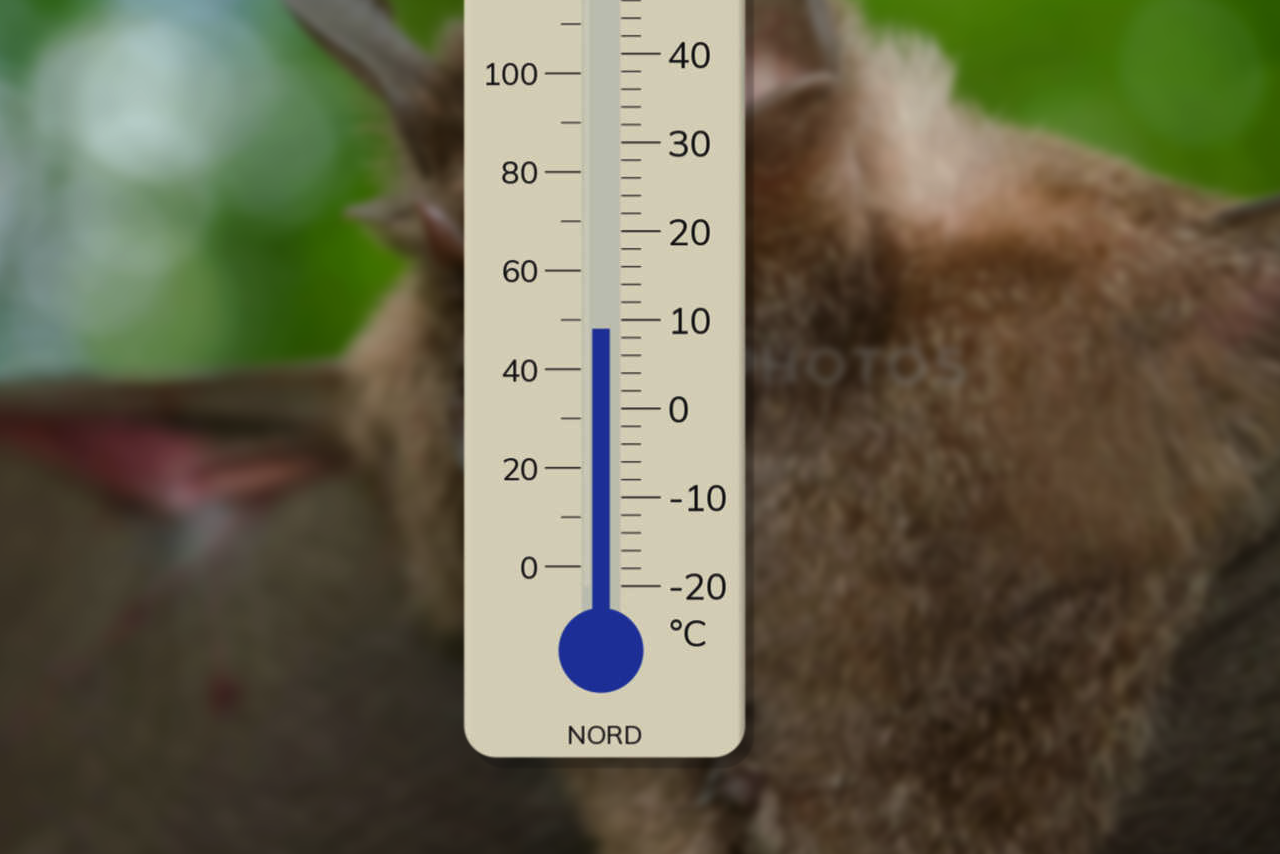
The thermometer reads 9 °C
